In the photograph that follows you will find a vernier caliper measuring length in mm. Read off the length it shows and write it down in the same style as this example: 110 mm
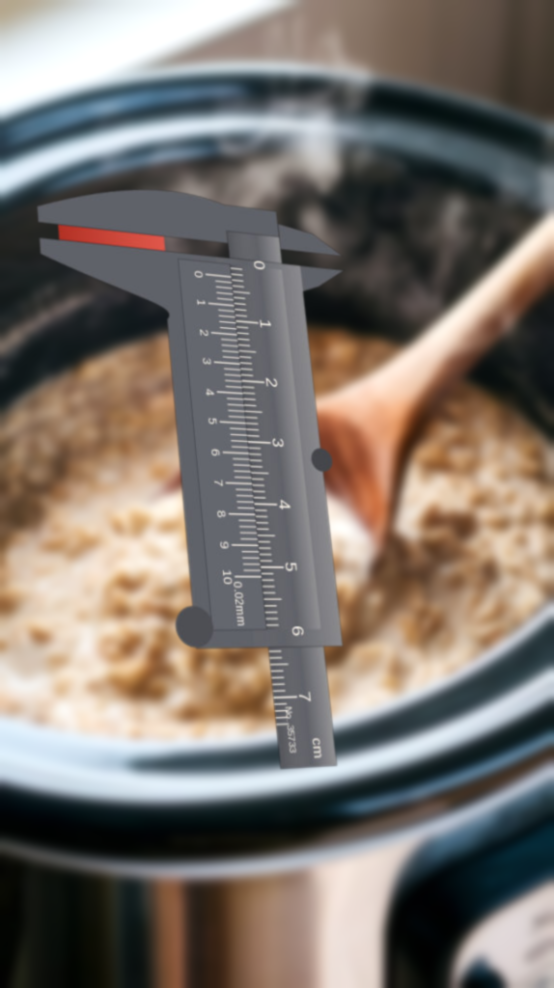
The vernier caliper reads 2.5 mm
